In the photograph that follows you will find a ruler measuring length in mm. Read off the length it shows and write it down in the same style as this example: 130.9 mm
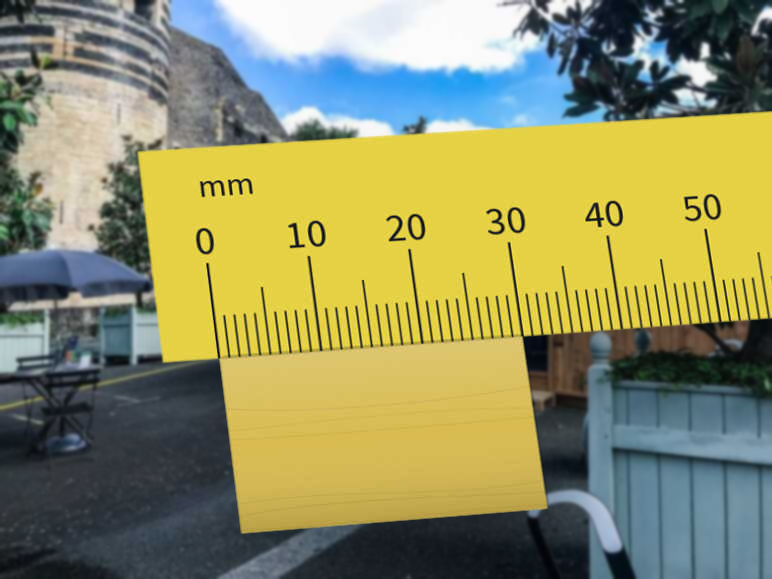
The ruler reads 30 mm
